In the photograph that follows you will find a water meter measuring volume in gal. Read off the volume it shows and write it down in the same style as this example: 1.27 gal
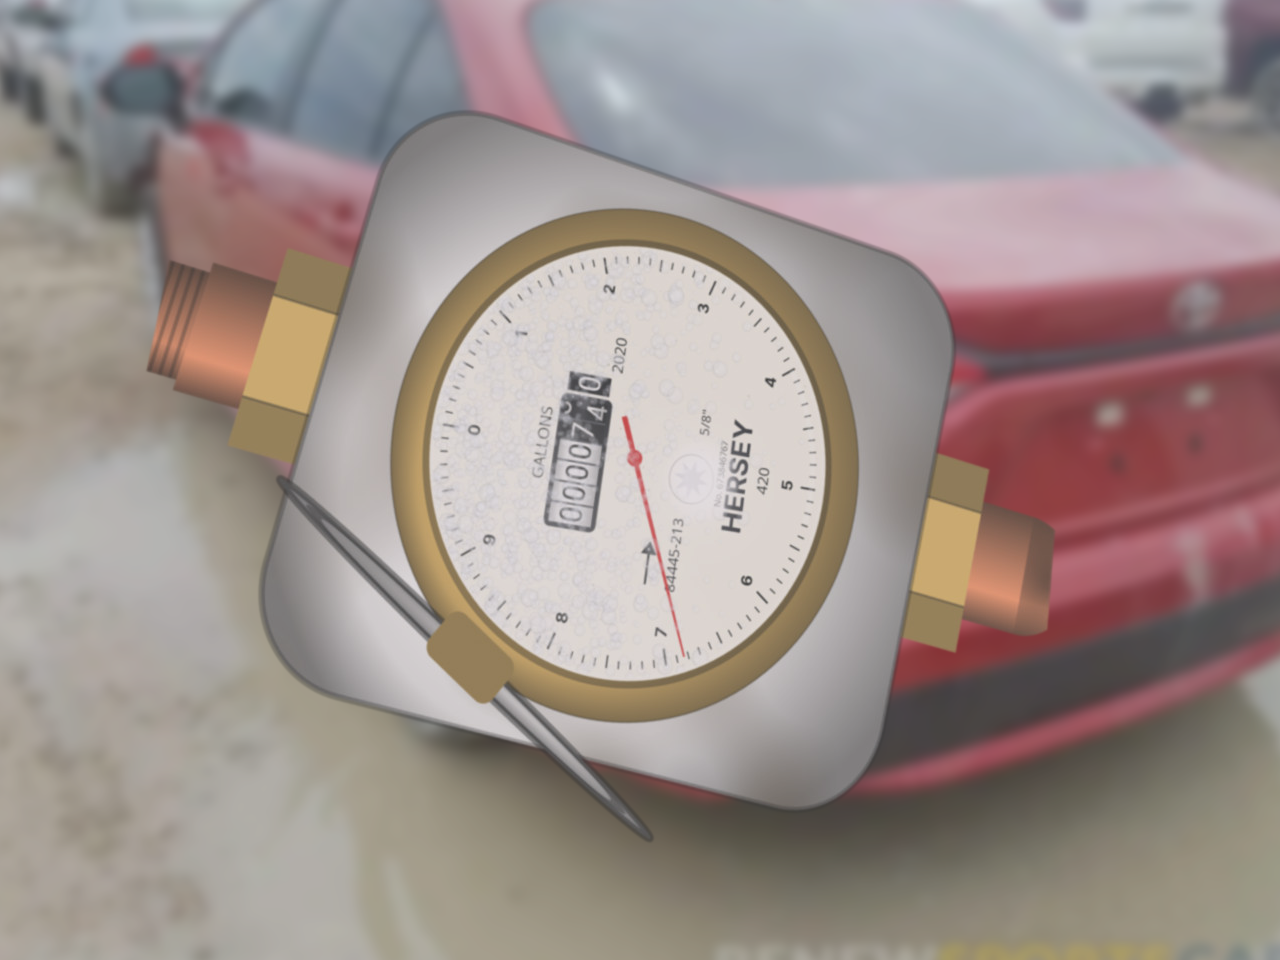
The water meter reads 736.8 gal
